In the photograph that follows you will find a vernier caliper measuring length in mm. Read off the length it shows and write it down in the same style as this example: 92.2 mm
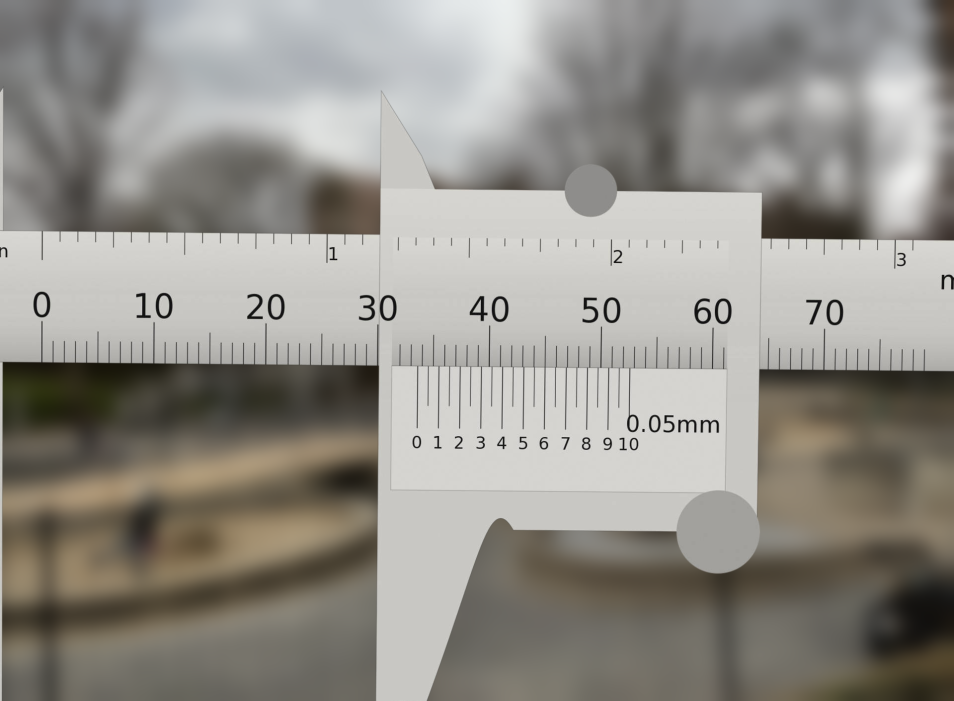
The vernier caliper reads 33.6 mm
